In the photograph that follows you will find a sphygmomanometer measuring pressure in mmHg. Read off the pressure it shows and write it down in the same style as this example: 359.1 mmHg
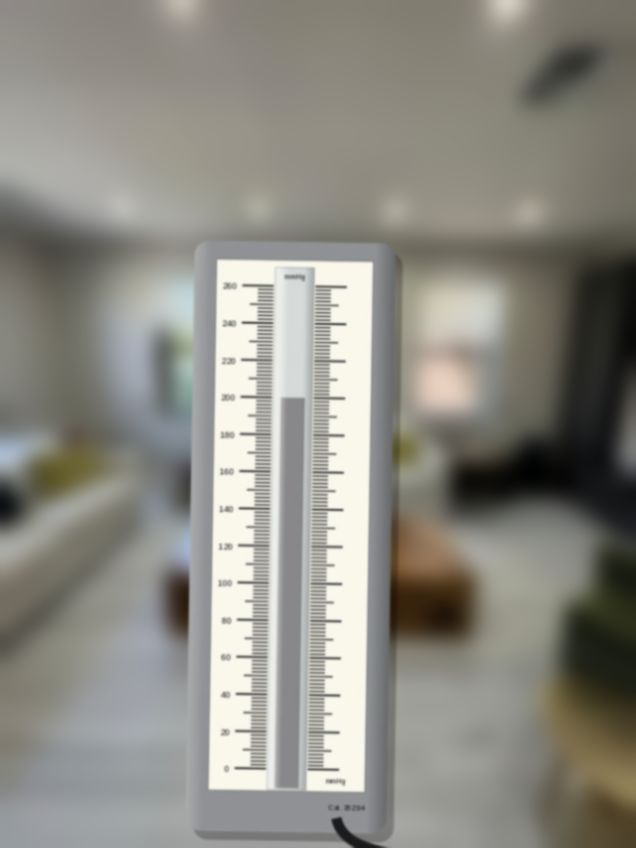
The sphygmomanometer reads 200 mmHg
